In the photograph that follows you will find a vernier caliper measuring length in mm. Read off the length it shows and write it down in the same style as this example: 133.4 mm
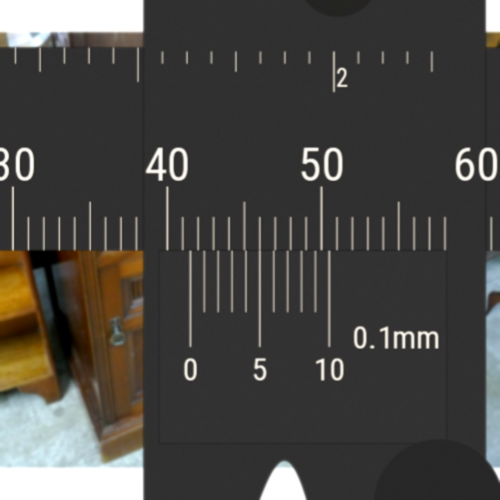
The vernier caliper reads 41.5 mm
